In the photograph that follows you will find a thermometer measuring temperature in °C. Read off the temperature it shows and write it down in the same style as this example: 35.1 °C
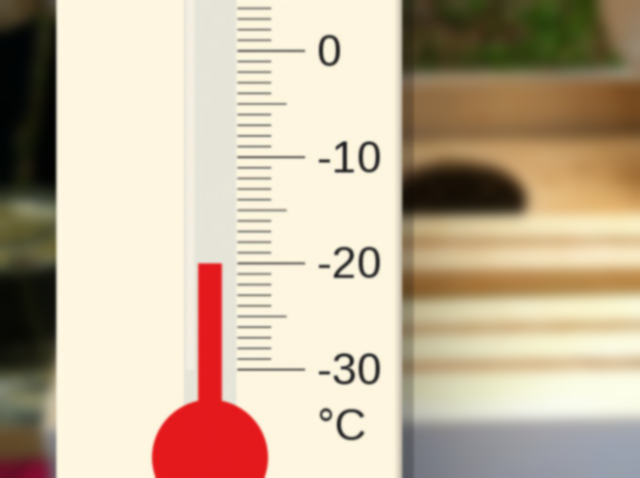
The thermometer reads -20 °C
